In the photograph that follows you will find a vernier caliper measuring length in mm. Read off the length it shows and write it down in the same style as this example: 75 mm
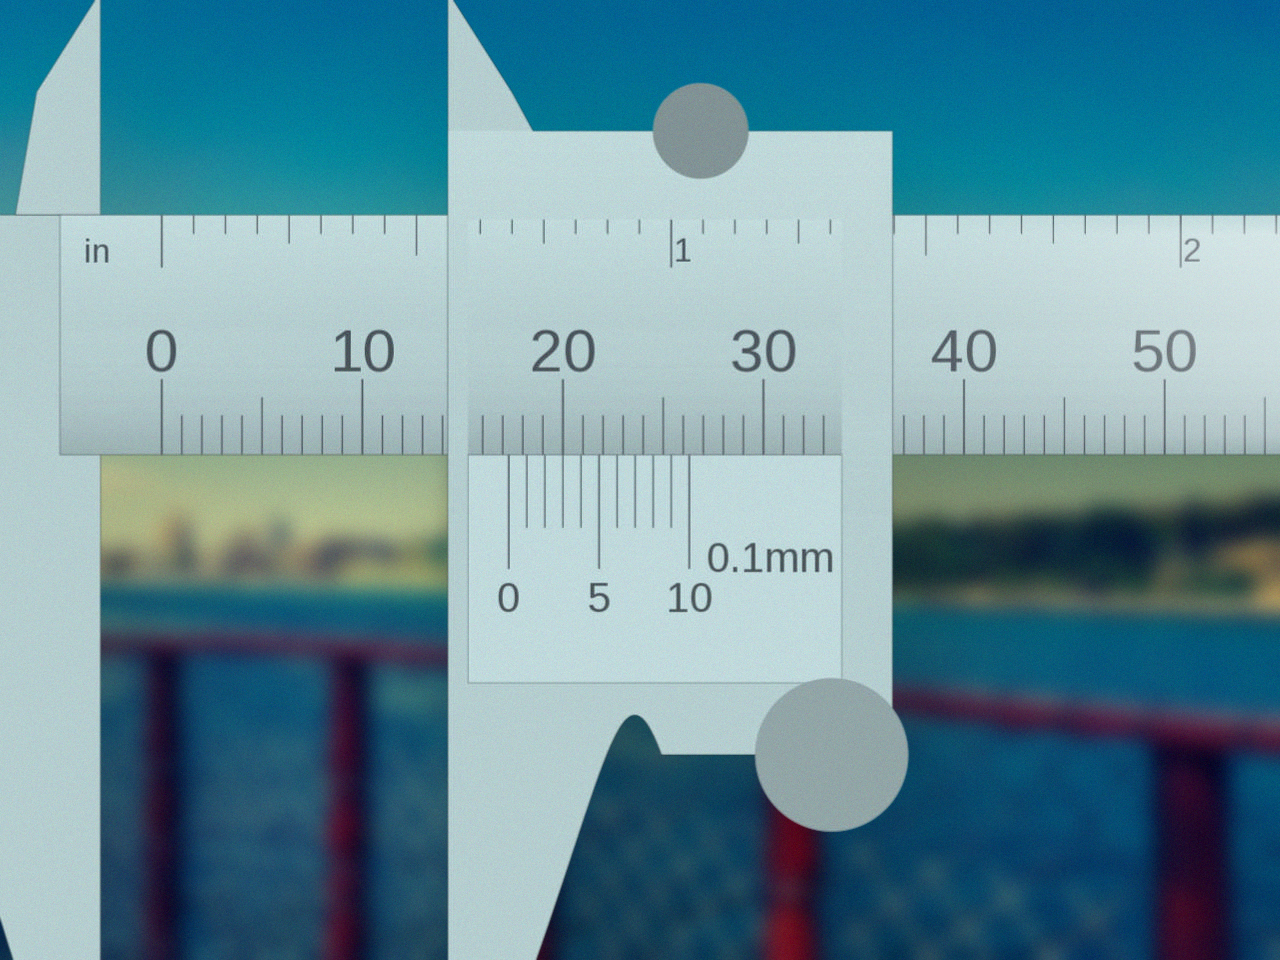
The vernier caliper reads 17.3 mm
